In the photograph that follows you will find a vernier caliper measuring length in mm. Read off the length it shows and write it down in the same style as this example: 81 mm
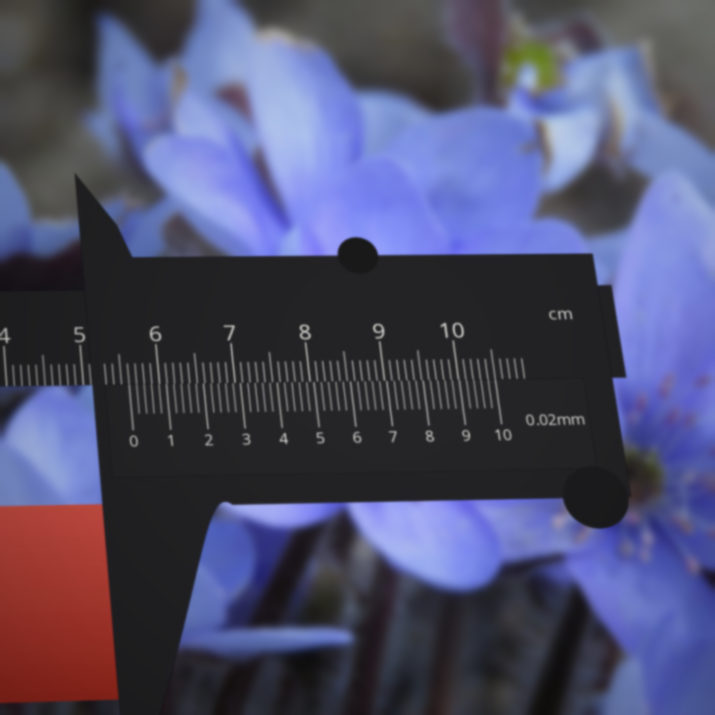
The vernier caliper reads 56.0 mm
